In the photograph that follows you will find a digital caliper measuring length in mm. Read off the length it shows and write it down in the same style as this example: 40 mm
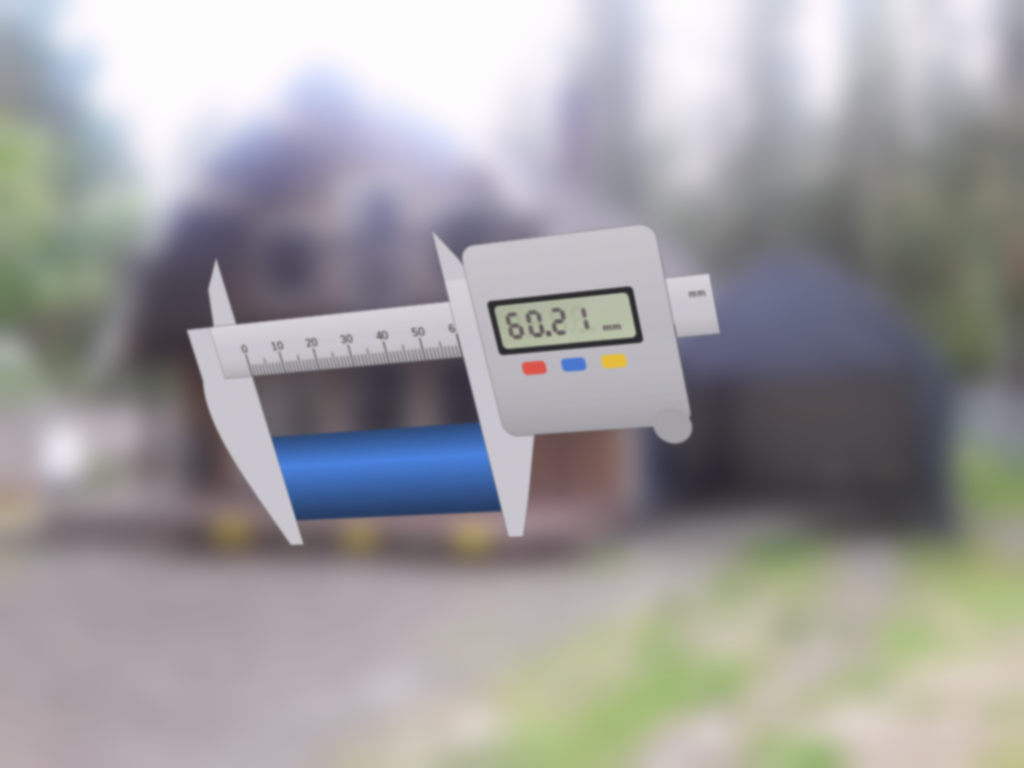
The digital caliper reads 60.21 mm
